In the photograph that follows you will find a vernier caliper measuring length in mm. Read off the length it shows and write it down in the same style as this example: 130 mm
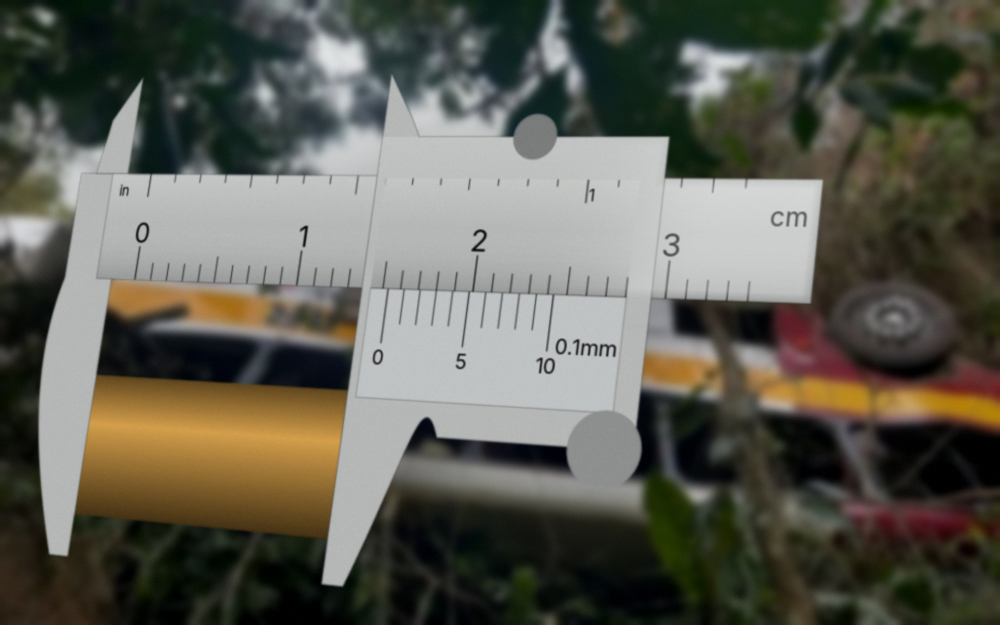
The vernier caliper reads 15.3 mm
